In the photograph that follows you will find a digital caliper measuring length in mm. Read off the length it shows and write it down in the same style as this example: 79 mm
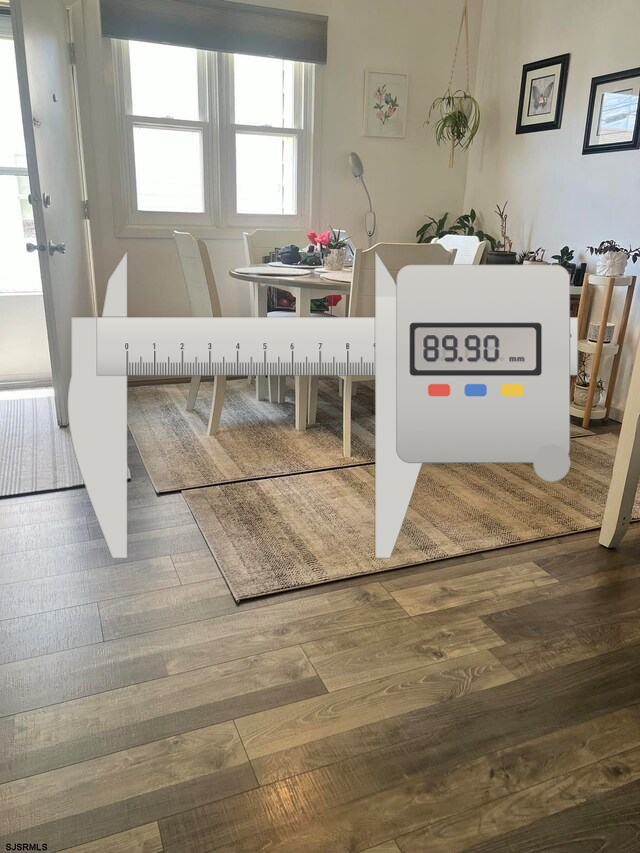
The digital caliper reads 89.90 mm
